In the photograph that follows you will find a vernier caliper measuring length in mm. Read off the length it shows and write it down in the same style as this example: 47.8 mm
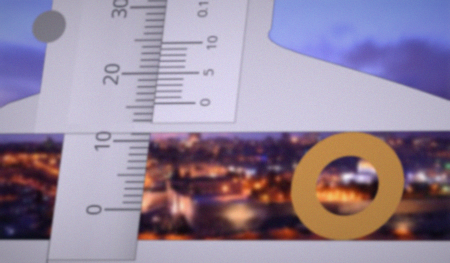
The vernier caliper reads 15.5 mm
